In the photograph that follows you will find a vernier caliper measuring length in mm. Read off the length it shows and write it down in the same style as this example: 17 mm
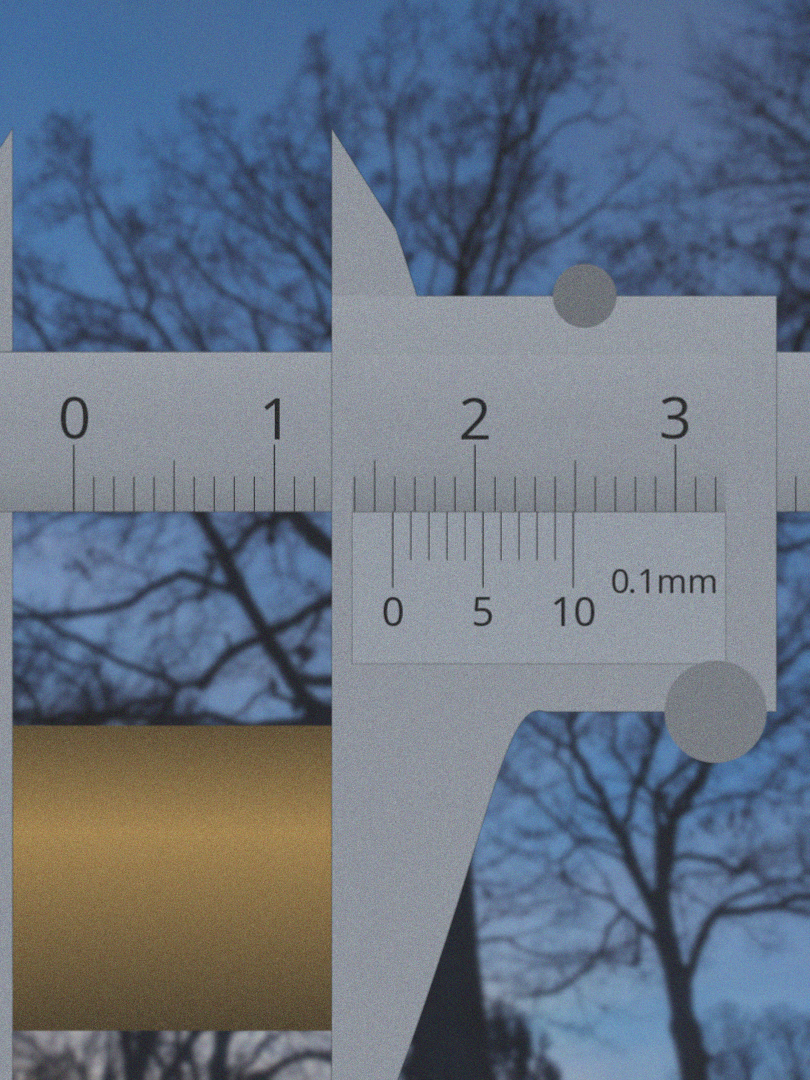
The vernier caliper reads 15.9 mm
